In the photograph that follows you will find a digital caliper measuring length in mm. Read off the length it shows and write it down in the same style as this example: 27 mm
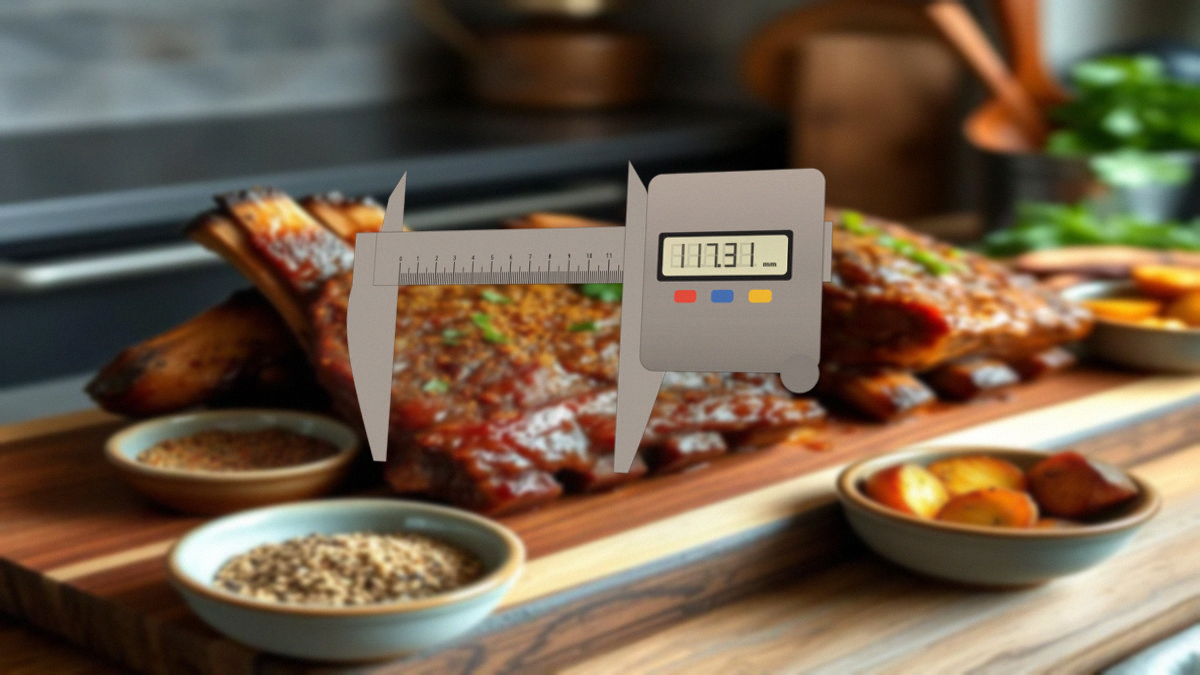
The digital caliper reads 117.31 mm
